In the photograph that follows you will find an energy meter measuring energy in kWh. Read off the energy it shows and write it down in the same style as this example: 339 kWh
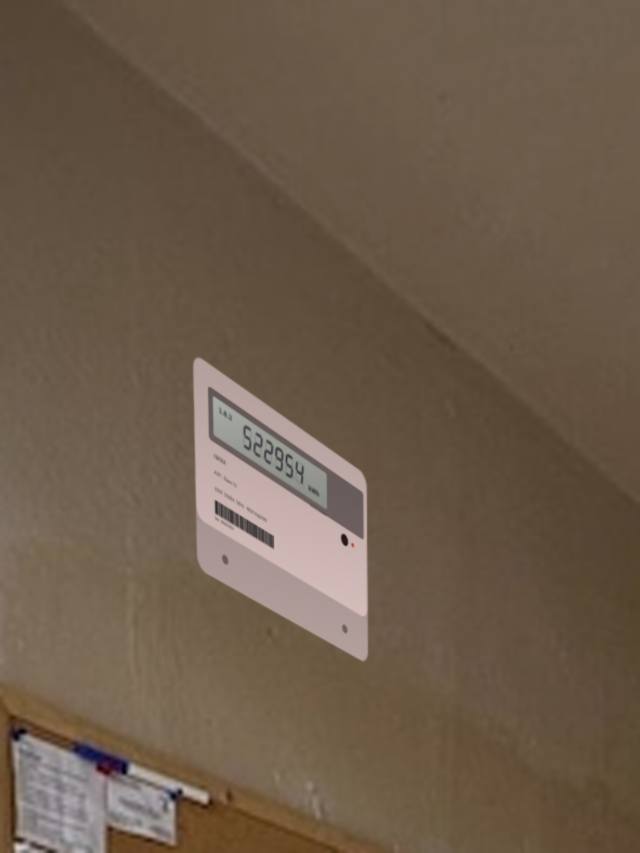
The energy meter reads 522954 kWh
